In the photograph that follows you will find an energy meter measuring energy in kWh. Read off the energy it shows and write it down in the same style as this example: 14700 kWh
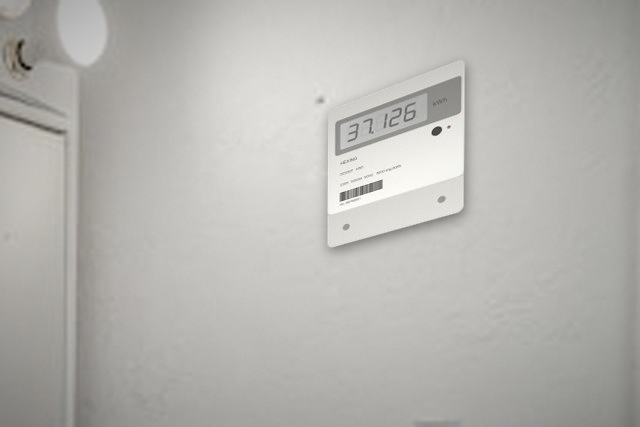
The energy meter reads 37.126 kWh
